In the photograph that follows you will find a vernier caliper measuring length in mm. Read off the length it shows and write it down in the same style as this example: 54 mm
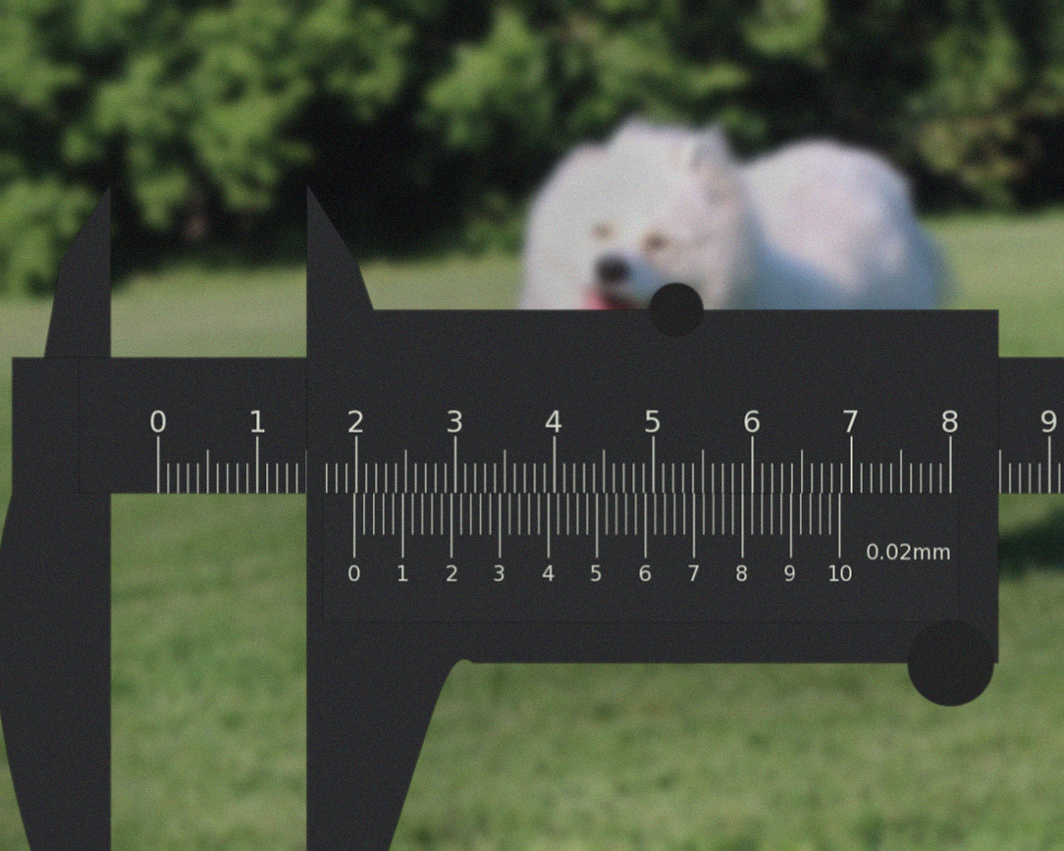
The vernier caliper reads 19.8 mm
